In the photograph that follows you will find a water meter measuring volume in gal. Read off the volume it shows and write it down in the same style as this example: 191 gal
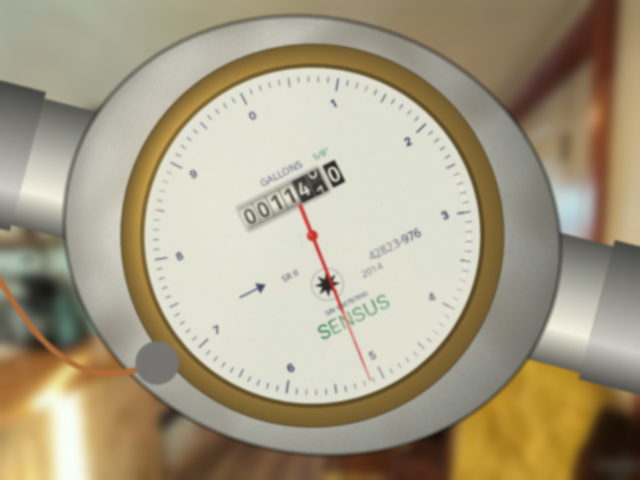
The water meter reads 11405.1 gal
